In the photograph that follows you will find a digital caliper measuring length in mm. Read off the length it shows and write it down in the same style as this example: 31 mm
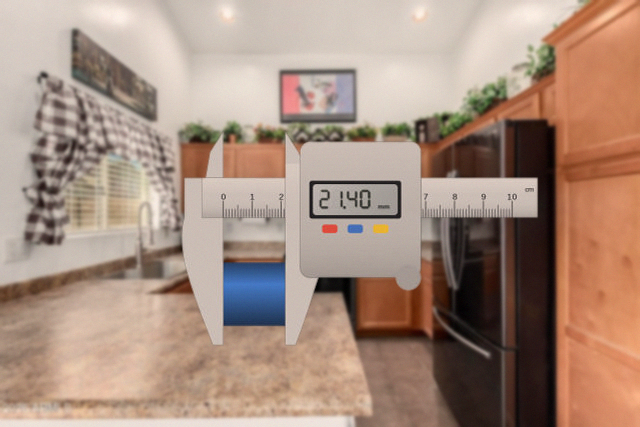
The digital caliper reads 21.40 mm
